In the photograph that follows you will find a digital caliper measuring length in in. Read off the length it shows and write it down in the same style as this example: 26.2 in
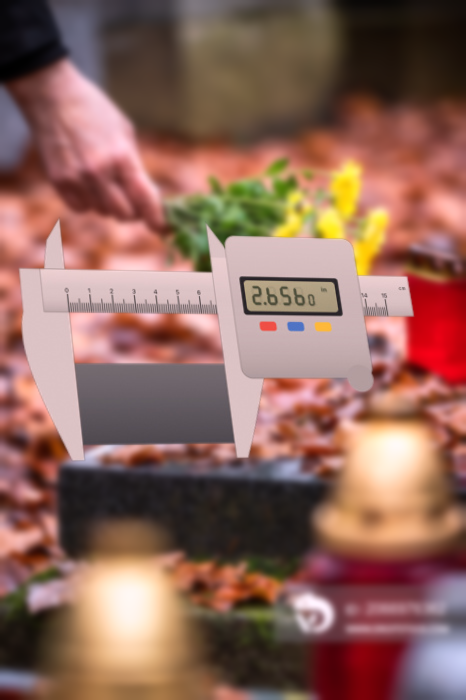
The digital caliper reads 2.6560 in
